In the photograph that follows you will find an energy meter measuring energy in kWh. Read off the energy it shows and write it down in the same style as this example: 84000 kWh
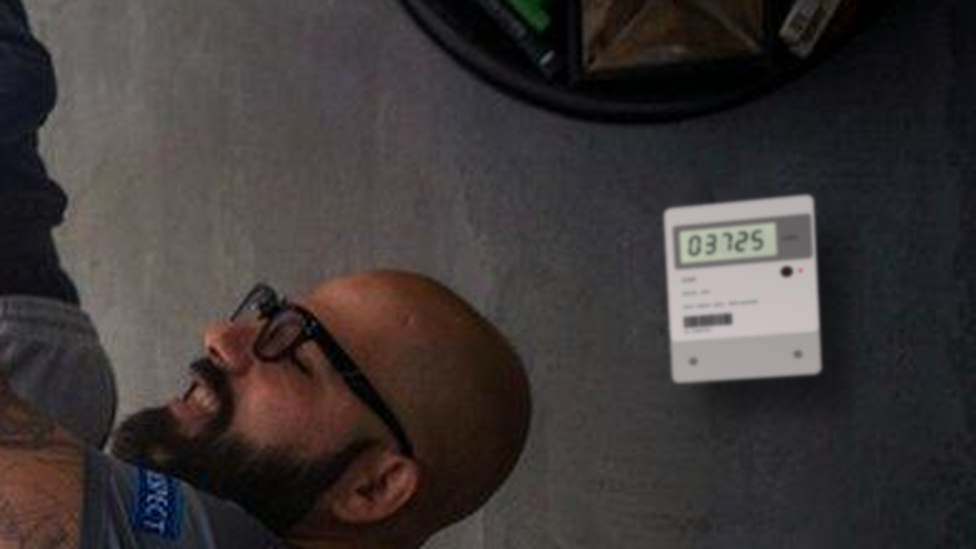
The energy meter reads 3725 kWh
